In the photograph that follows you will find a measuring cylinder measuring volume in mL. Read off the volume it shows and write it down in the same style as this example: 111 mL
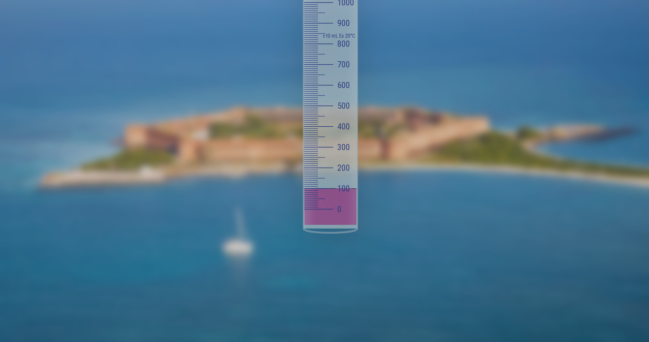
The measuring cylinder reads 100 mL
